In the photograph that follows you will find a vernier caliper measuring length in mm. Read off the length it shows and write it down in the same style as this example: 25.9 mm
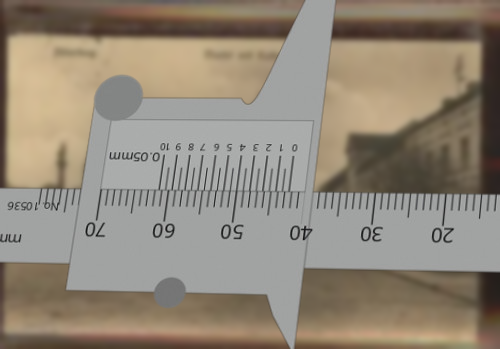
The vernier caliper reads 42.4 mm
